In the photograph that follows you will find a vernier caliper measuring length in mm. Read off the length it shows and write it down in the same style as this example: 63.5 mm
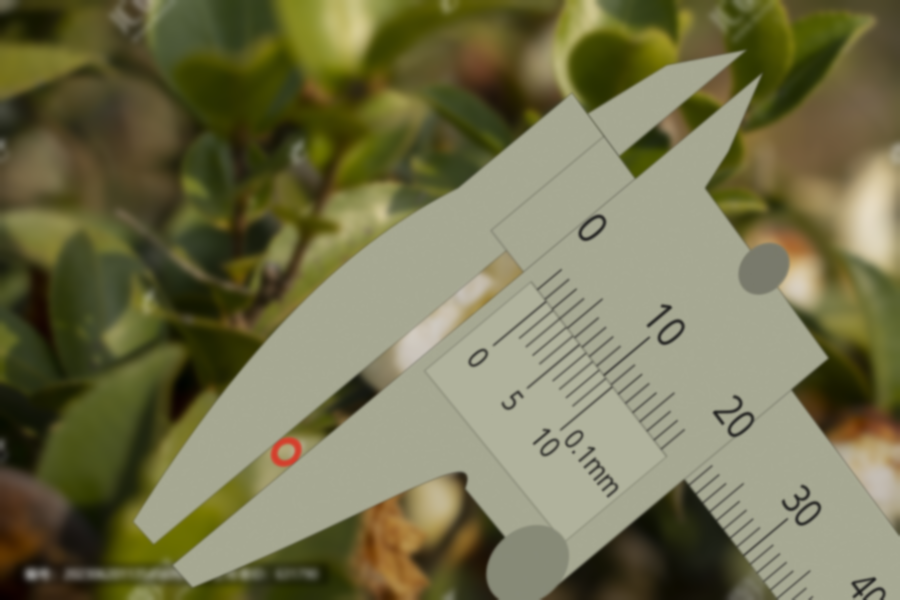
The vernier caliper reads 2.2 mm
